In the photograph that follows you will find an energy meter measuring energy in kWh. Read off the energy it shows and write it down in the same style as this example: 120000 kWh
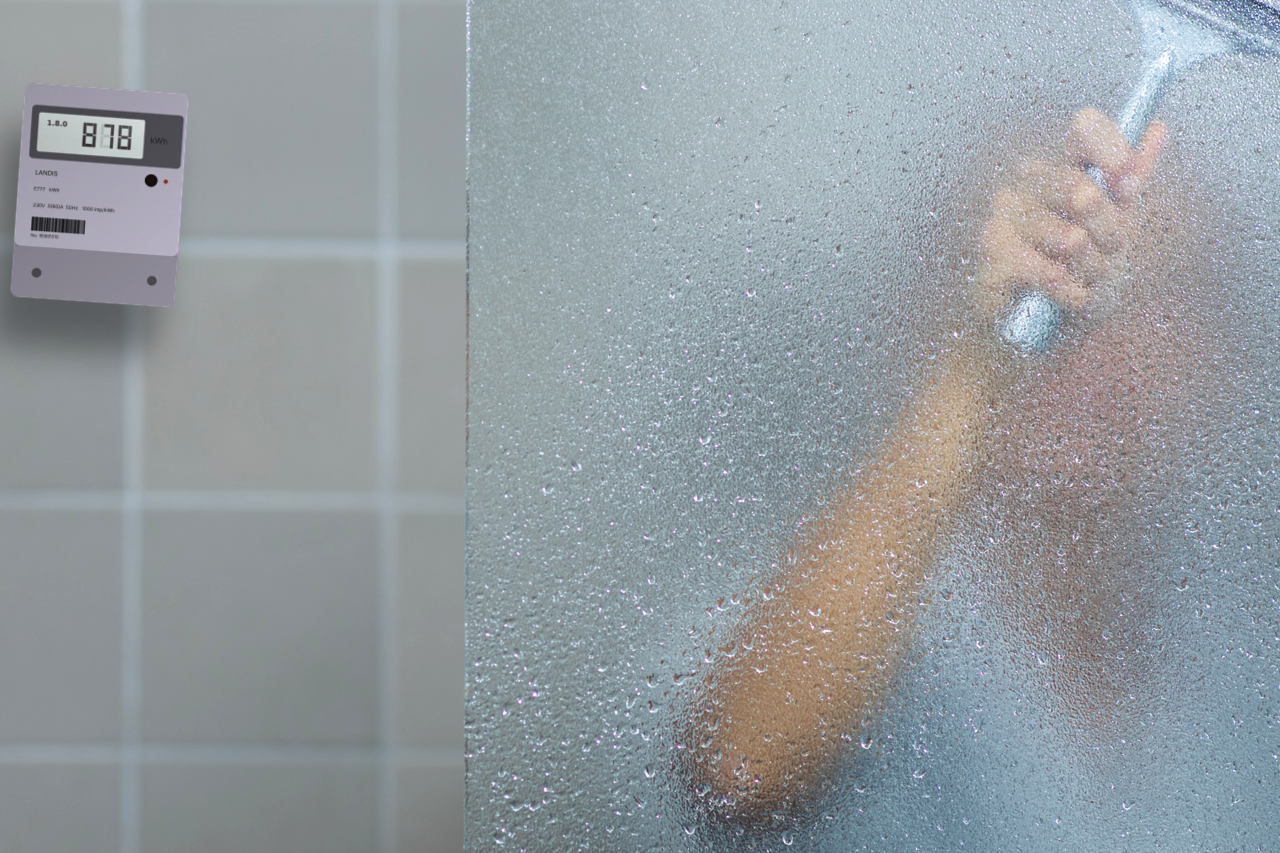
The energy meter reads 878 kWh
